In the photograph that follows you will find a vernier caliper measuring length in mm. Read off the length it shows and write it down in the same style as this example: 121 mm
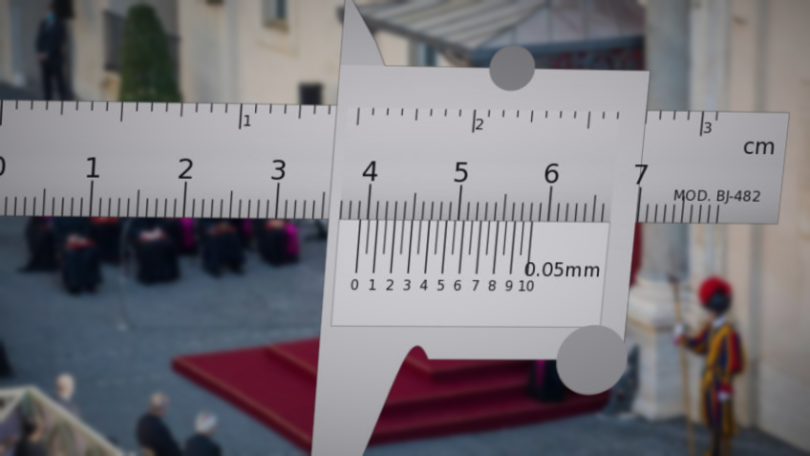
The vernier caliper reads 39.2 mm
